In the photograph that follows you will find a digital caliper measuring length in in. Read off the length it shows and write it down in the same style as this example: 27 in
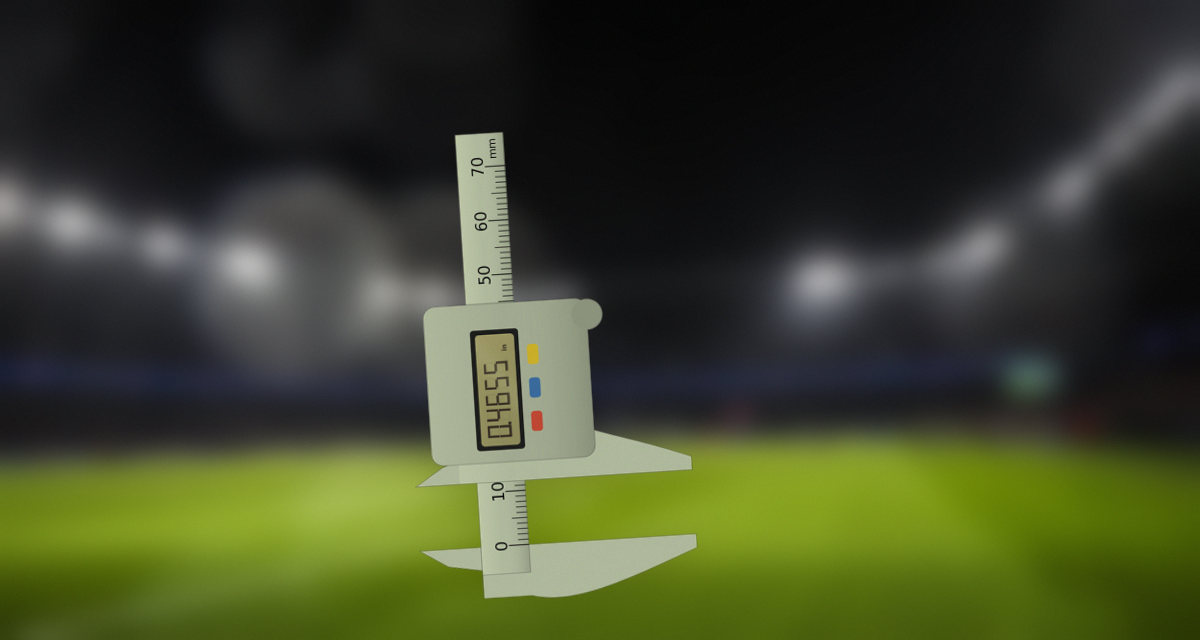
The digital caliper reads 0.4655 in
